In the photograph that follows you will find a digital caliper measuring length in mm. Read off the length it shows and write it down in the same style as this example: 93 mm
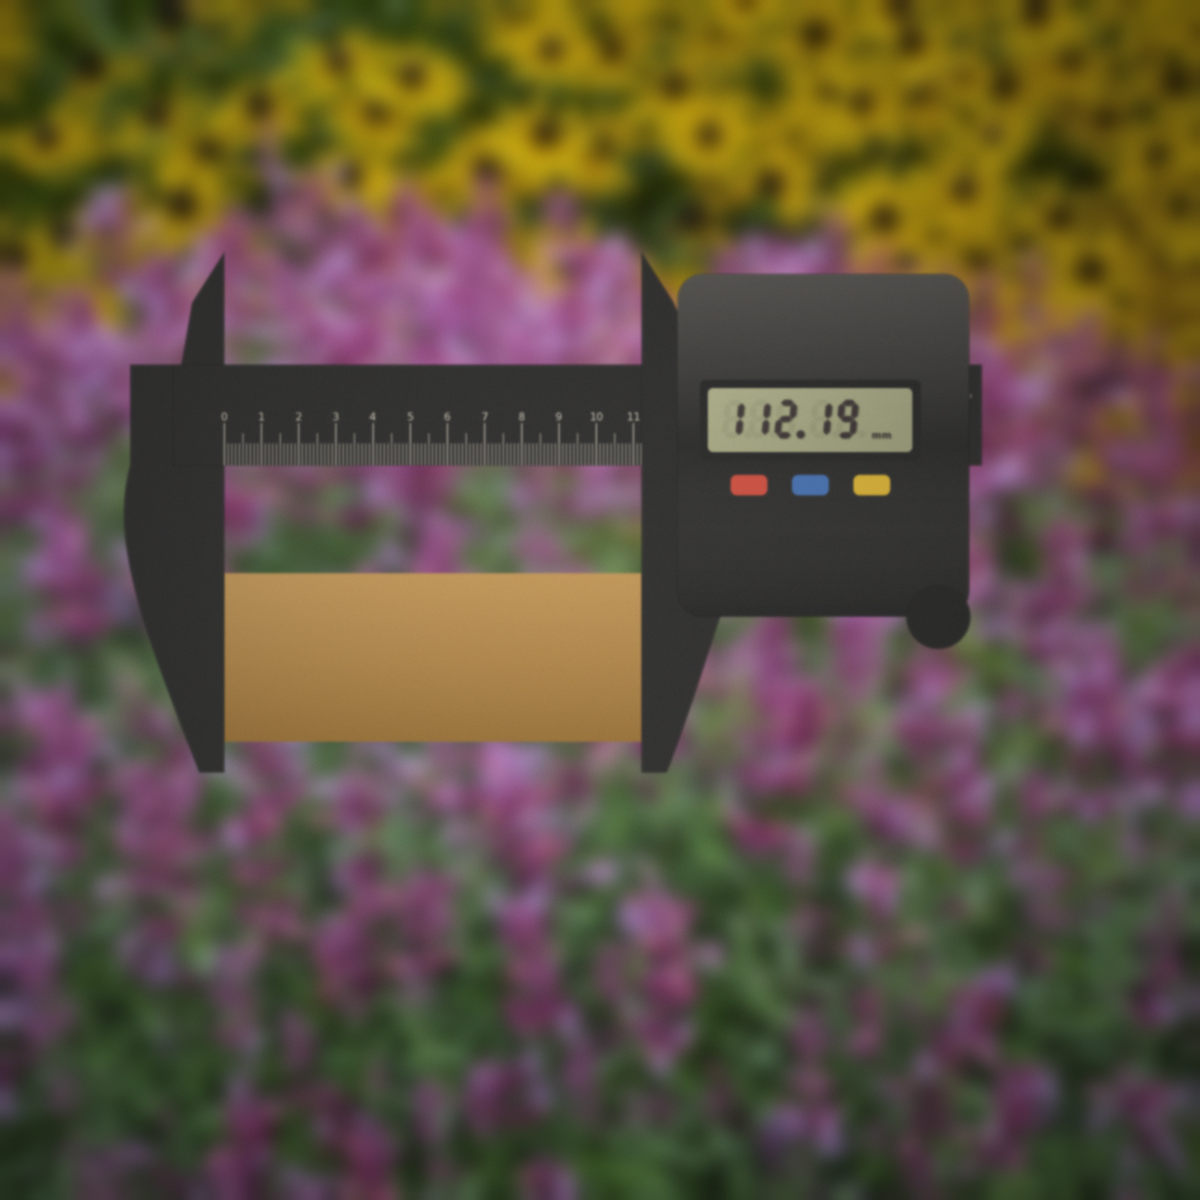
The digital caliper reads 112.19 mm
